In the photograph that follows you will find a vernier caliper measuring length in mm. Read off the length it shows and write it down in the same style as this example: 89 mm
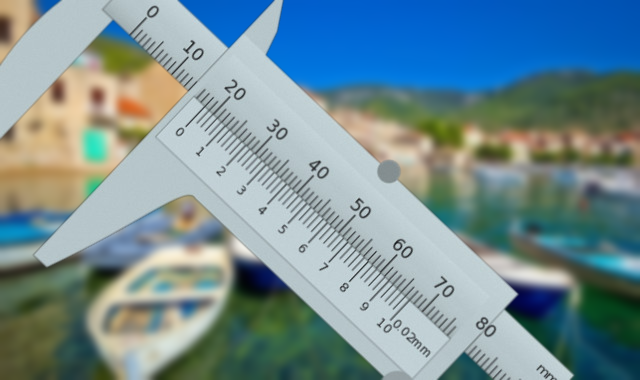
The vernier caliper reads 18.0 mm
